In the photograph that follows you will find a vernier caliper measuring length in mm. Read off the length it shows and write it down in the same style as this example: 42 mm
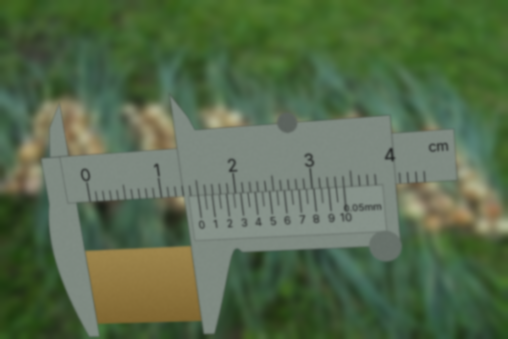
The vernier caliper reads 15.0 mm
